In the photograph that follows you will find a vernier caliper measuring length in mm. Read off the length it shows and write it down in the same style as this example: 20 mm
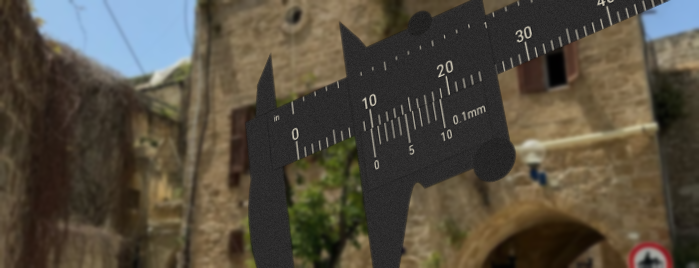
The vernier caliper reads 9.8 mm
